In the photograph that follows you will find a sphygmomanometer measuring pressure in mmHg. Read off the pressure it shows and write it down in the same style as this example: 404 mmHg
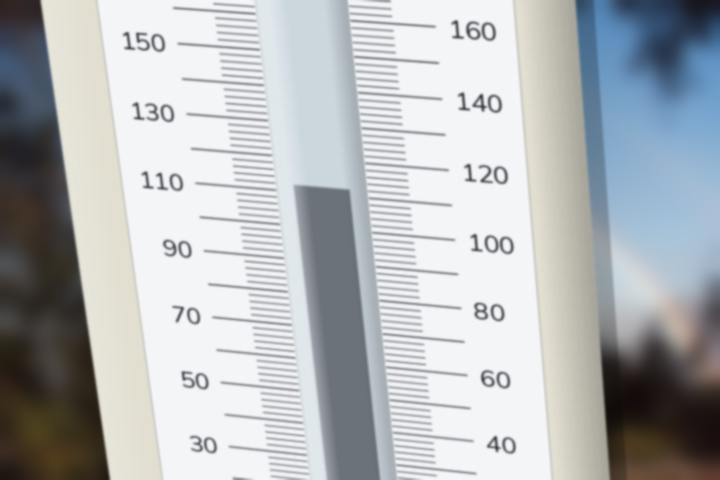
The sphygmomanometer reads 112 mmHg
